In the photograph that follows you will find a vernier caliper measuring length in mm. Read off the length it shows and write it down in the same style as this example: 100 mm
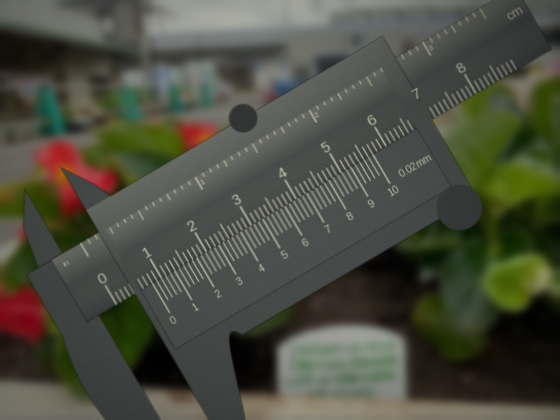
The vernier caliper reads 8.0 mm
